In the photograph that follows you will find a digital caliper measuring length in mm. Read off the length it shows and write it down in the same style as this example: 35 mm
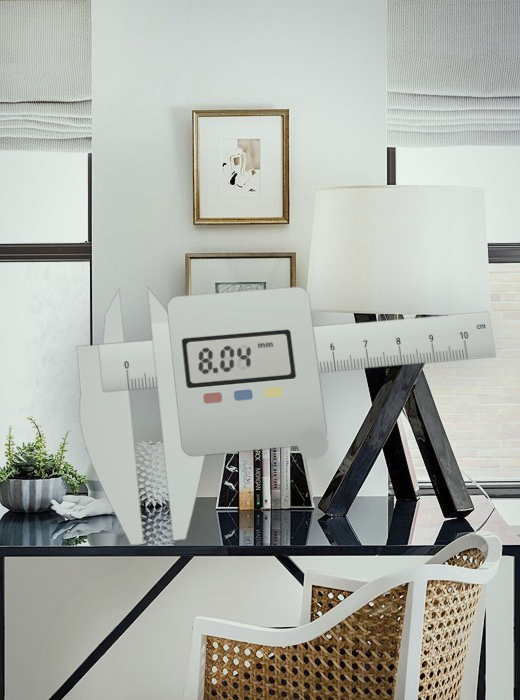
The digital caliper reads 8.04 mm
